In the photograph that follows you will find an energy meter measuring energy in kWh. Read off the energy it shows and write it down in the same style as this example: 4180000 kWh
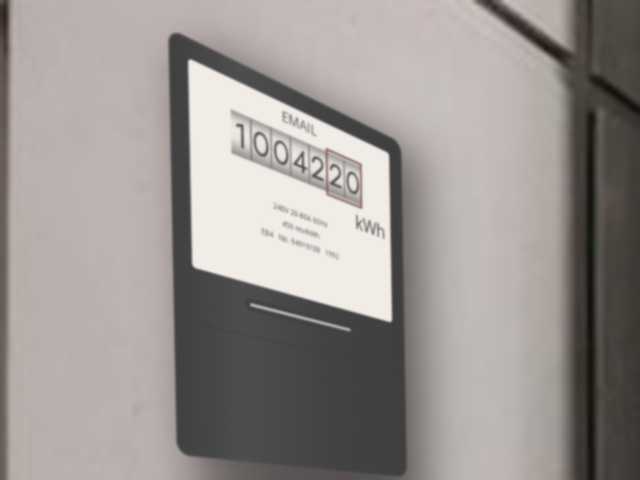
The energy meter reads 10042.20 kWh
